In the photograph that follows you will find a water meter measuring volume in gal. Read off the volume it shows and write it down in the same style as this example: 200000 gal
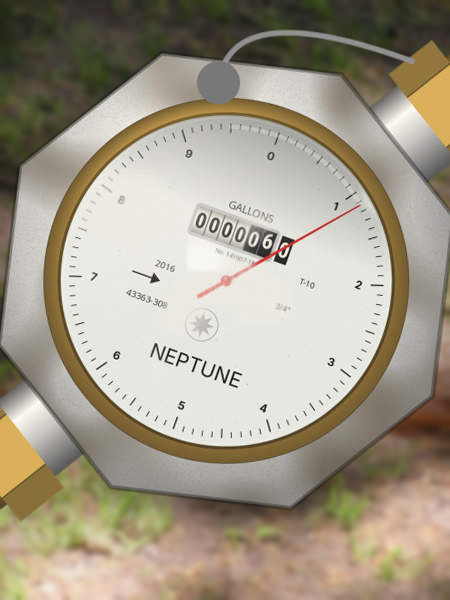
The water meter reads 61.1 gal
